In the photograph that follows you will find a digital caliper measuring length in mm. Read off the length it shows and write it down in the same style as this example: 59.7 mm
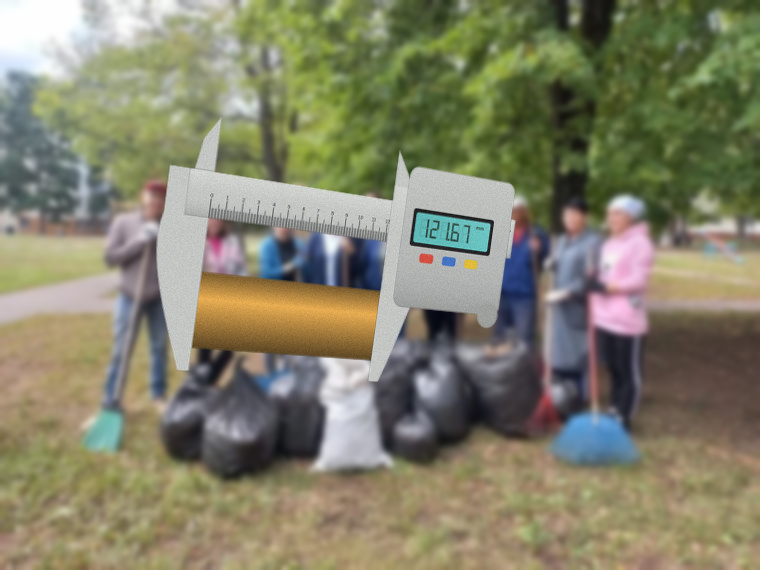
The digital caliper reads 121.67 mm
